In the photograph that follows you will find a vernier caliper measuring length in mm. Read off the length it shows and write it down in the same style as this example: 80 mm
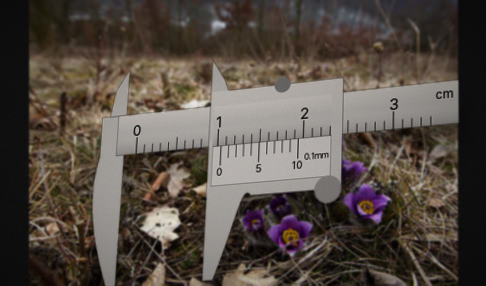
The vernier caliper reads 10.4 mm
